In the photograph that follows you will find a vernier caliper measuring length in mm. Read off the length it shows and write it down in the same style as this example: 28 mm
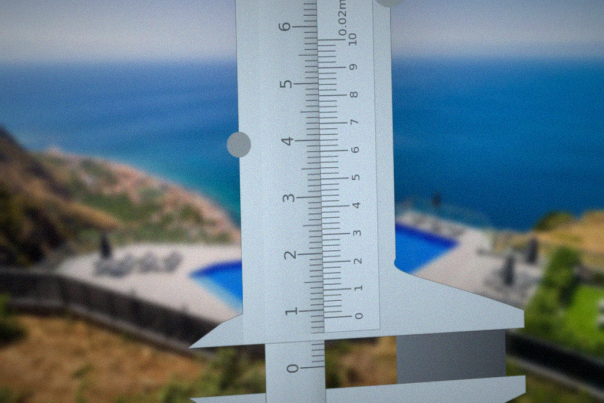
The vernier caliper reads 8.6 mm
